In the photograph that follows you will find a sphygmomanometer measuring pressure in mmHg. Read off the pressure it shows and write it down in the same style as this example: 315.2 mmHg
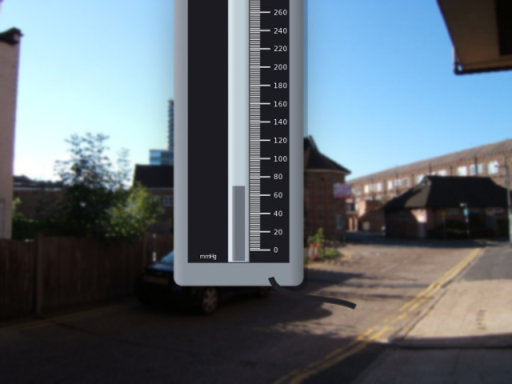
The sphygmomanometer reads 70 mmHg
